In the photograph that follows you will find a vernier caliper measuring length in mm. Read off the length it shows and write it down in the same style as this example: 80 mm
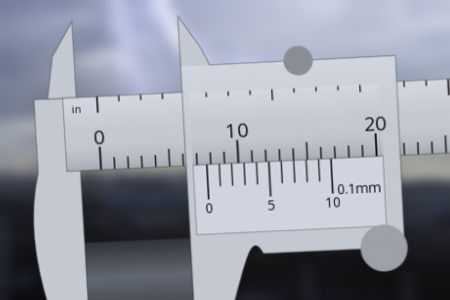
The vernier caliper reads 7.7 mm
